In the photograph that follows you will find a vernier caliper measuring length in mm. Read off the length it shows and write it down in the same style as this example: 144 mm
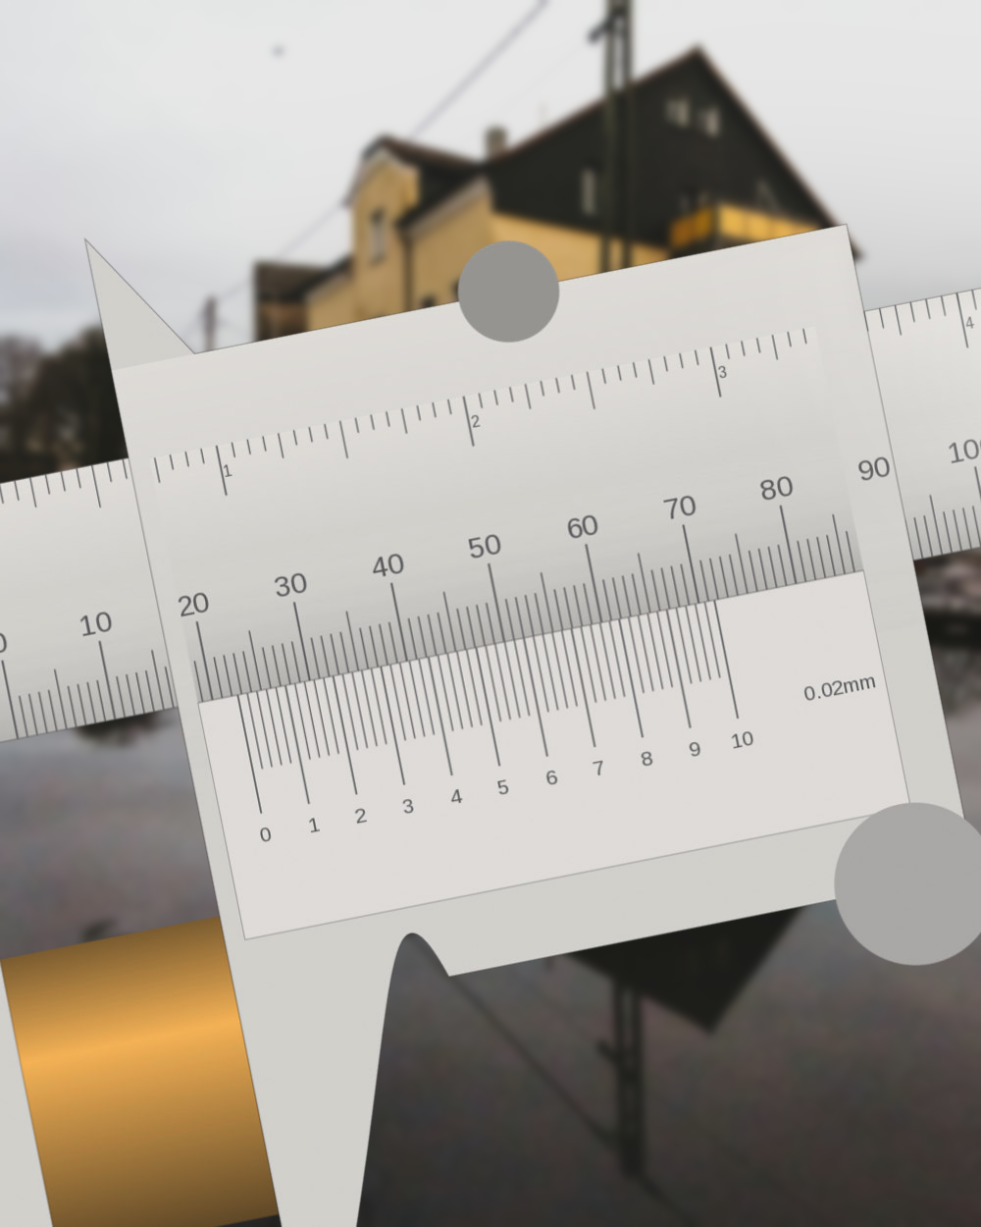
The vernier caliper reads 22.6 mm
